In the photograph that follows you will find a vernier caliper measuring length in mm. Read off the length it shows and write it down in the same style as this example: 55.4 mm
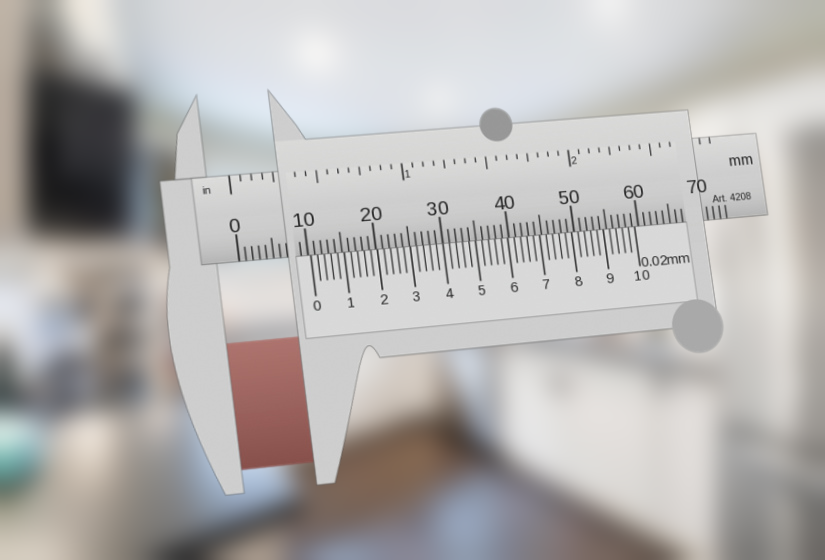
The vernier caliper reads 10.4 mm
